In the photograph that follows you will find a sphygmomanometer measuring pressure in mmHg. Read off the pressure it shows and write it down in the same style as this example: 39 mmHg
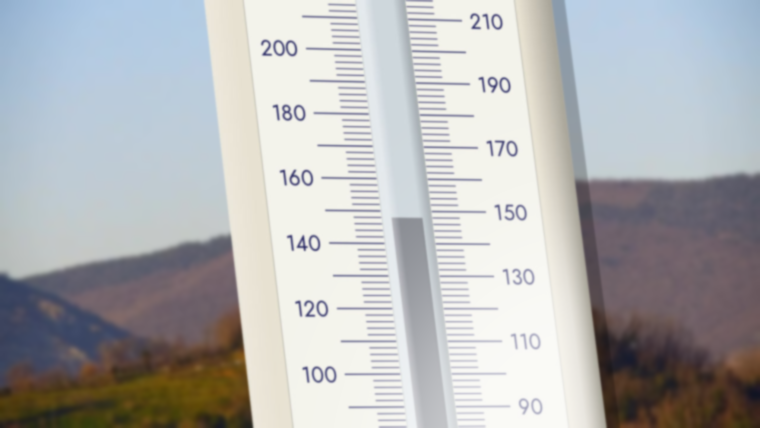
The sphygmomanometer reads 148 mmHg
